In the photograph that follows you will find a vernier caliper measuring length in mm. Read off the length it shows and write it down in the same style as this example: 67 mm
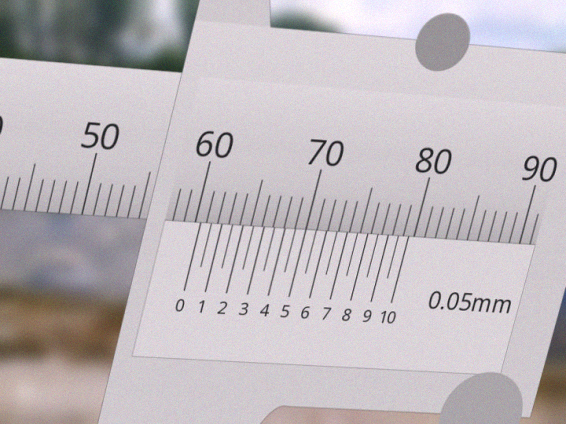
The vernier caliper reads 60.5 mm
